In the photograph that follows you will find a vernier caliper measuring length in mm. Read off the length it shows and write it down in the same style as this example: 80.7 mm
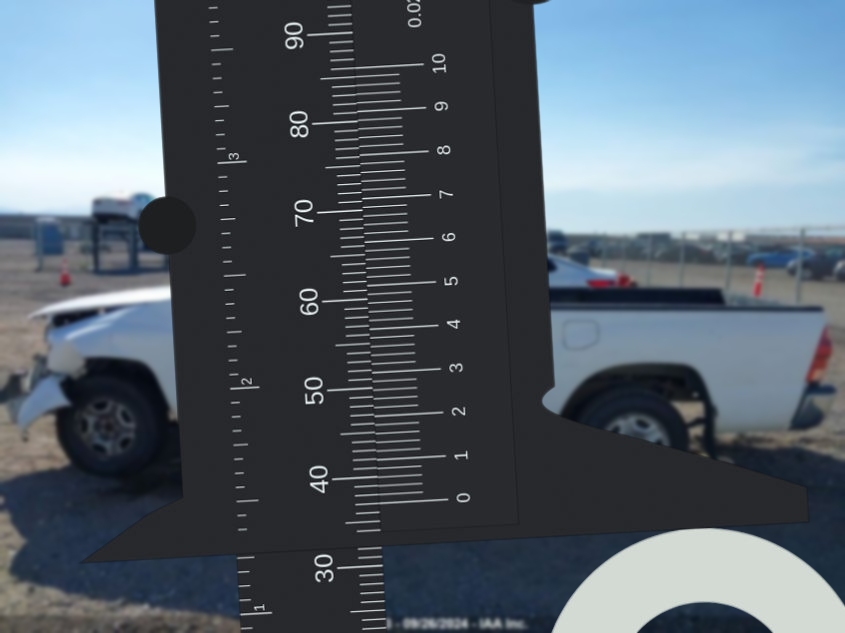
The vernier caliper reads 37.0 mm
